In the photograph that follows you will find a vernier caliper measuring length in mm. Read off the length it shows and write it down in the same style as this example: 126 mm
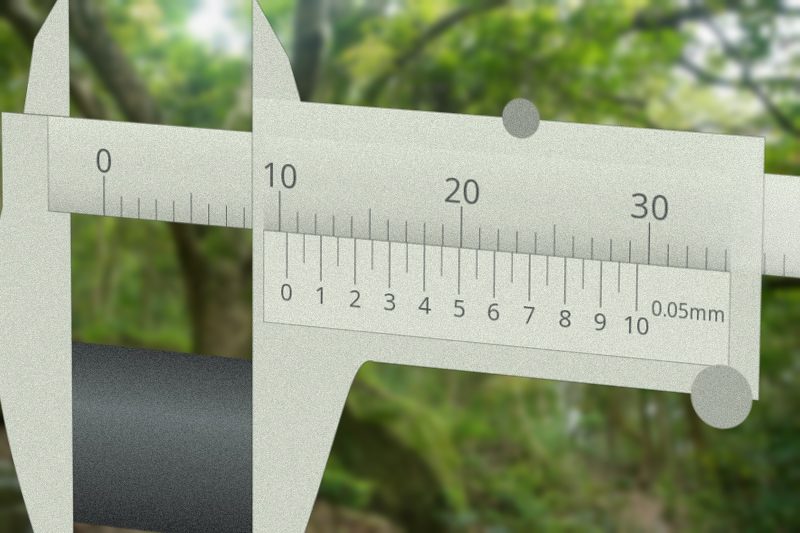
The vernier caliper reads 10.4 mm
